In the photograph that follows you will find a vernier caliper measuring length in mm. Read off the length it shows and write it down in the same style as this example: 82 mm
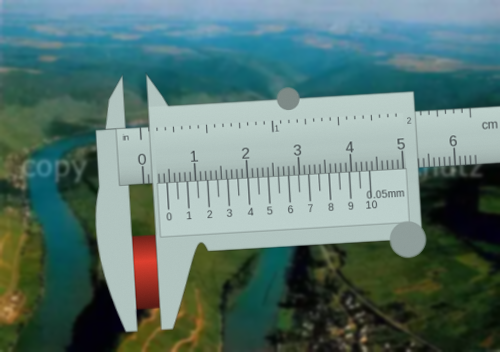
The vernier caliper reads 4.5 mm
